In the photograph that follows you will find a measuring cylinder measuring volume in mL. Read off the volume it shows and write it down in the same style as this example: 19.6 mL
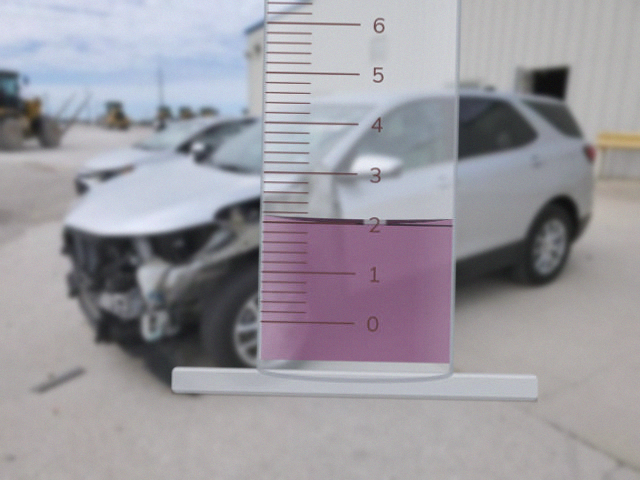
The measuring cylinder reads 2 mL
